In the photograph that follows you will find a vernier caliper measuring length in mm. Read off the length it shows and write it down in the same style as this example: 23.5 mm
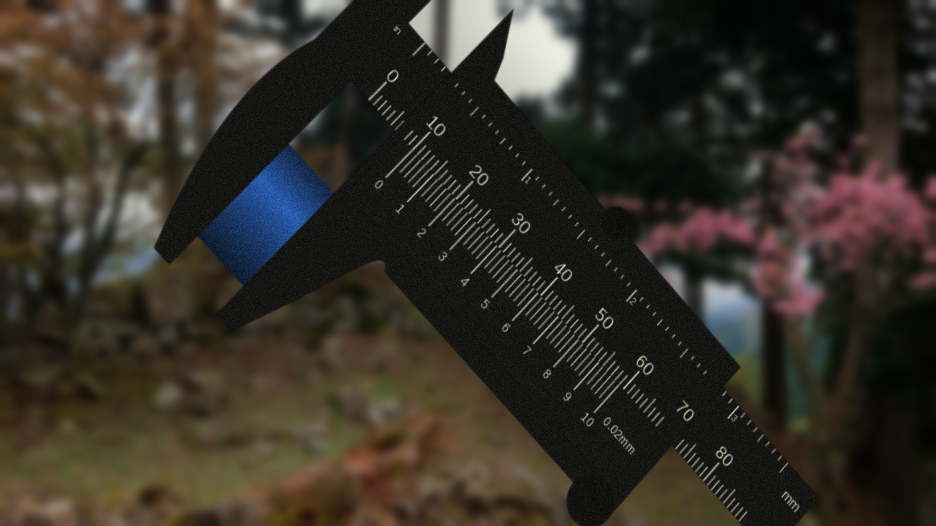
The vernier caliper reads 10.0 mm
